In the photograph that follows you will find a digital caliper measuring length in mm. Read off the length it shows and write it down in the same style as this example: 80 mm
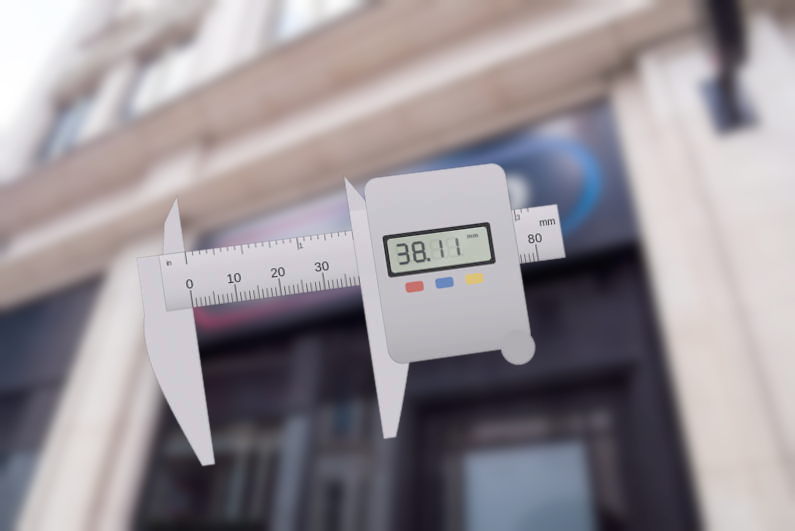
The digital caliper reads 38.11 mm
